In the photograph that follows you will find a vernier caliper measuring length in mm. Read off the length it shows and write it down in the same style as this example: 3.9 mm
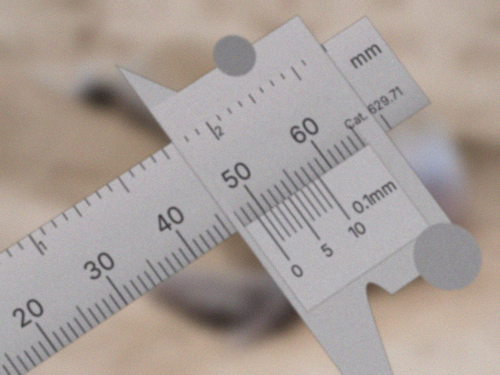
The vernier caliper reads 49.0 mm
